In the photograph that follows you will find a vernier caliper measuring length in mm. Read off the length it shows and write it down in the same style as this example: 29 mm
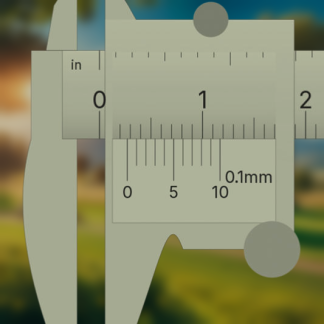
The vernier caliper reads 2.7 mm
